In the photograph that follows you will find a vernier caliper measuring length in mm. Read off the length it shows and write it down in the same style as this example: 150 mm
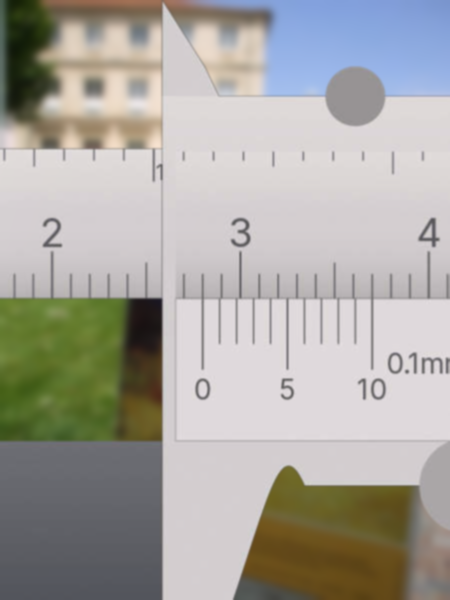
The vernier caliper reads 28.0 mm
